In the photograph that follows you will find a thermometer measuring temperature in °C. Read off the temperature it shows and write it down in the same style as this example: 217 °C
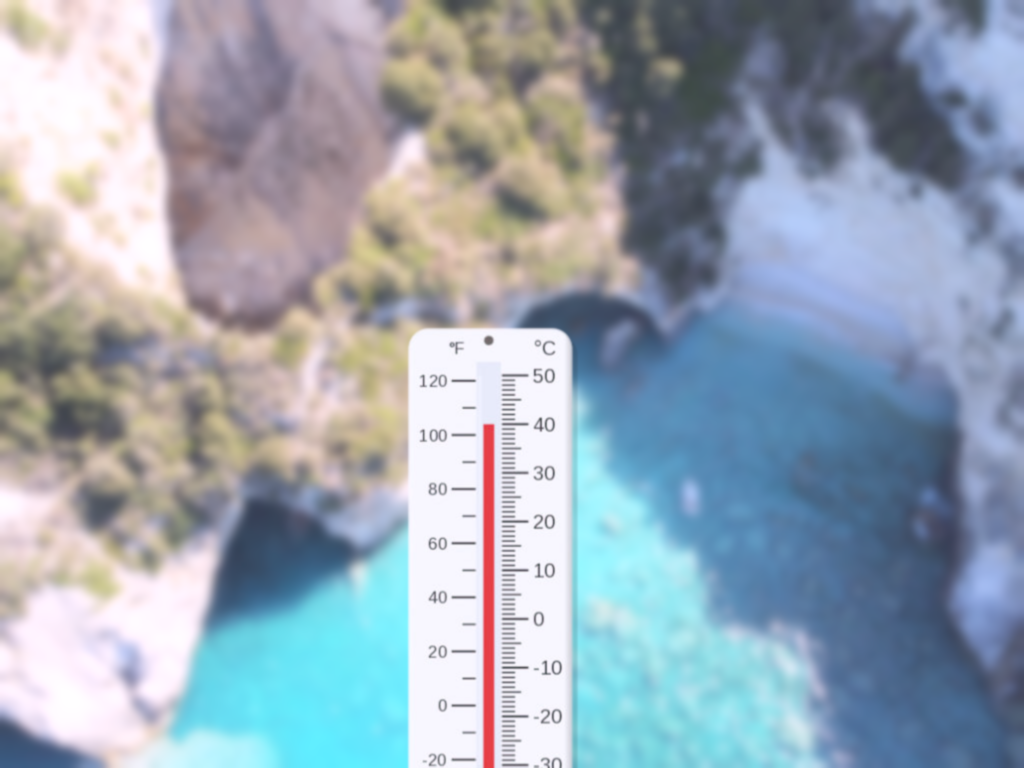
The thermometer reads 40 °C
